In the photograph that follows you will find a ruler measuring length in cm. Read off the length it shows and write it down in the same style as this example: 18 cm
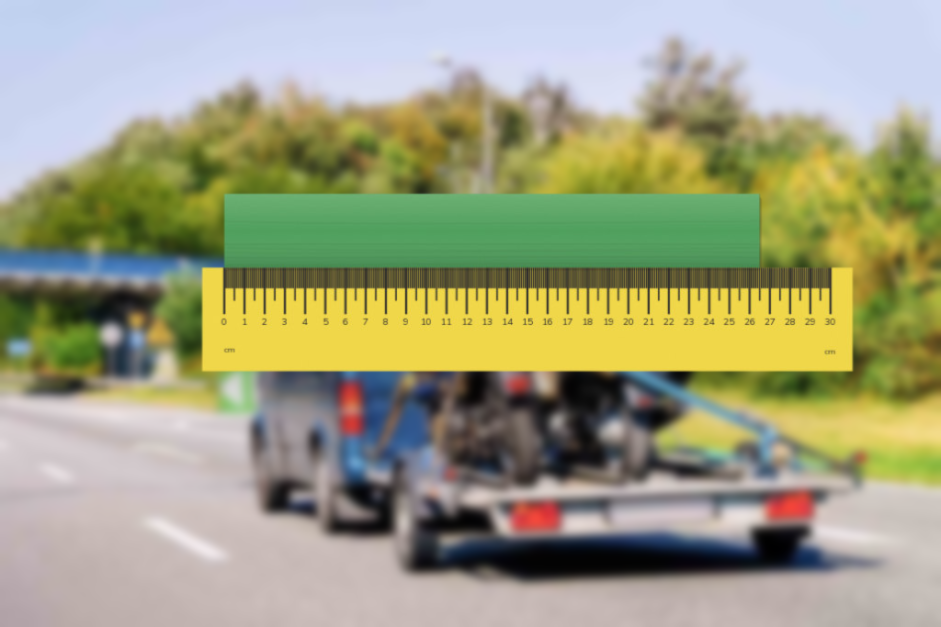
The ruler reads 26.5 cm
